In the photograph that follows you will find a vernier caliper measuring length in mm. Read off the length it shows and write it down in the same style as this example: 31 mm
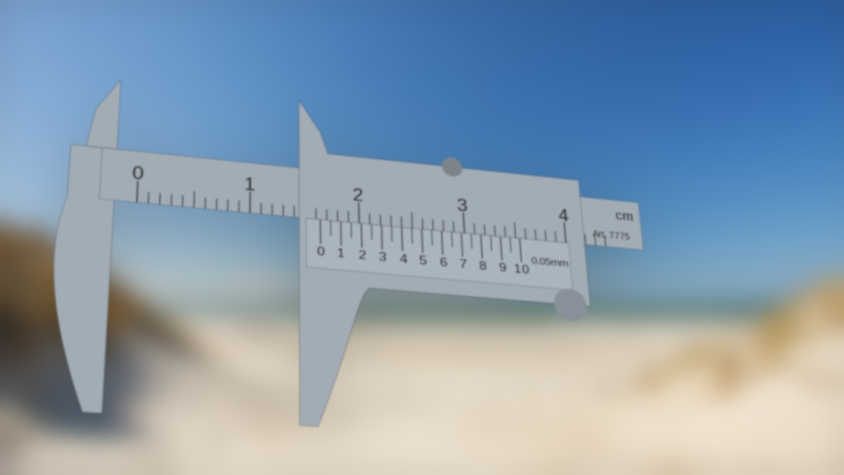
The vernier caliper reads 16.4 mm
